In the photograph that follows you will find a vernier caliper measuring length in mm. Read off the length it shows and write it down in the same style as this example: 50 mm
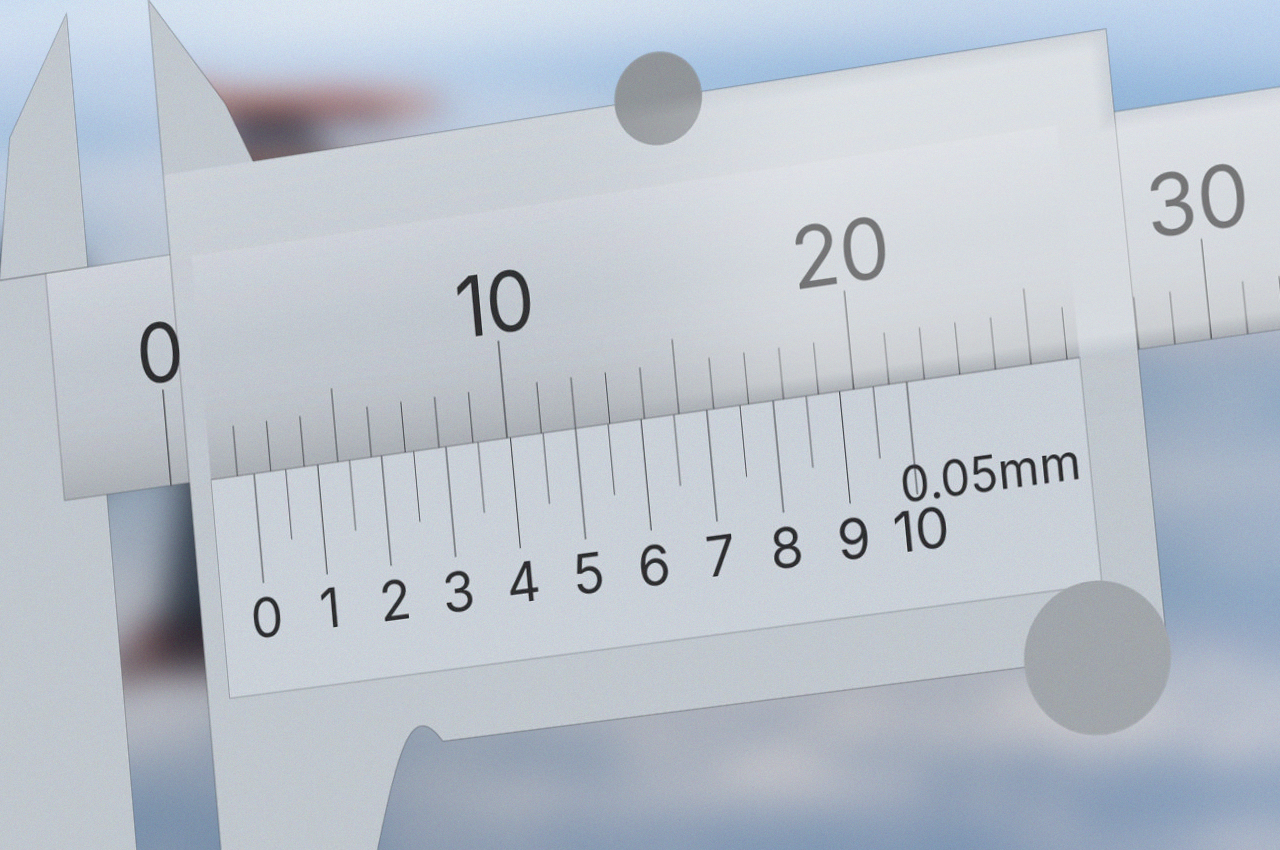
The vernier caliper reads 2.50 mm
